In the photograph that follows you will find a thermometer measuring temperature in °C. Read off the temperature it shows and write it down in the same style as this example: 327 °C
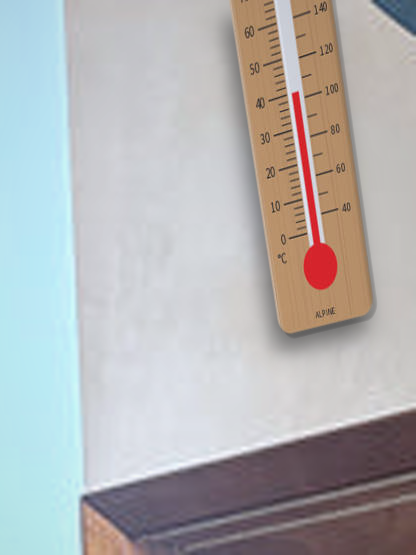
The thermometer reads 40 °C
